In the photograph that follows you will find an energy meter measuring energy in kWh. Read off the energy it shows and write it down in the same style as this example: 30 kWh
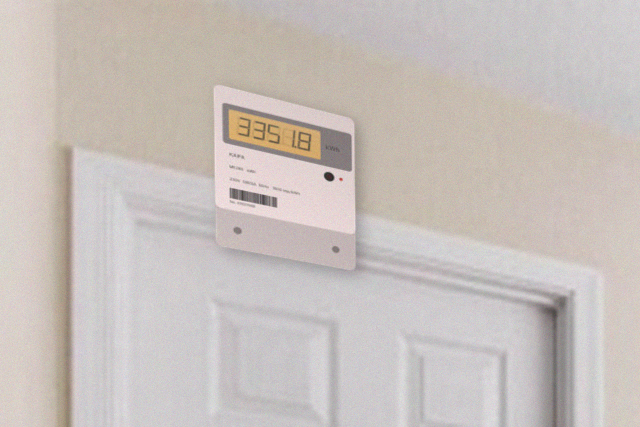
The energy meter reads 3351.8 kWh
